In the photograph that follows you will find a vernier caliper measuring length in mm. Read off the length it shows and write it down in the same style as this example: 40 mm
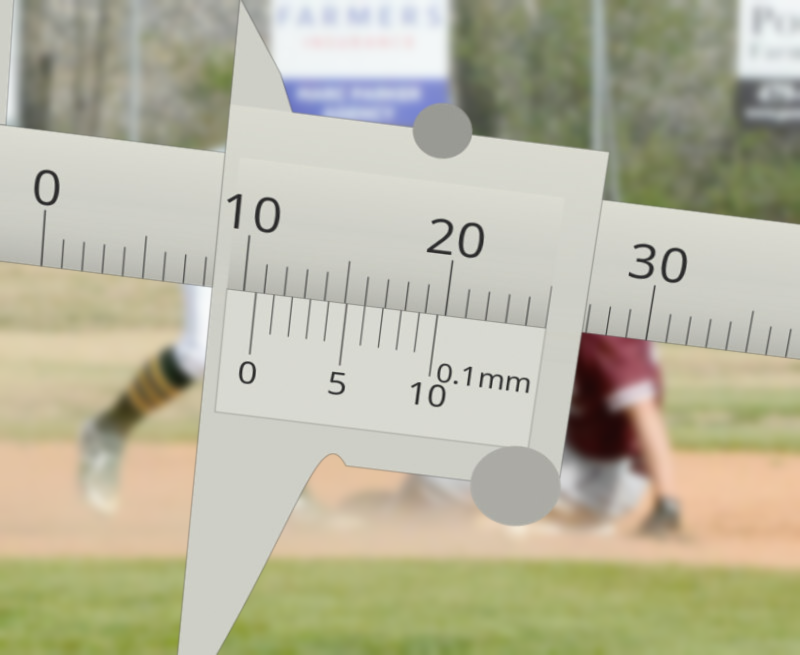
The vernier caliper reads 10.6 mm
